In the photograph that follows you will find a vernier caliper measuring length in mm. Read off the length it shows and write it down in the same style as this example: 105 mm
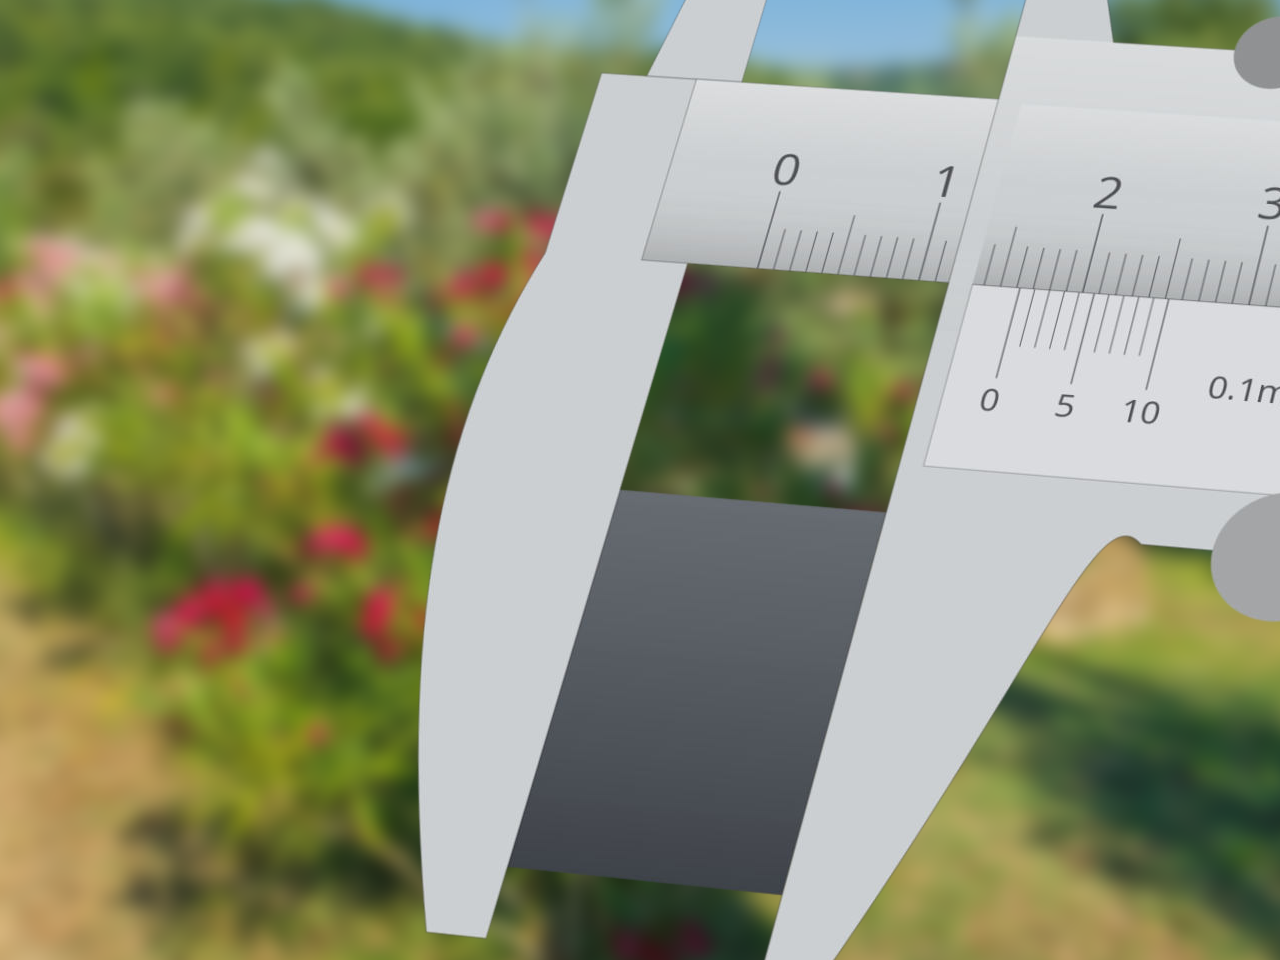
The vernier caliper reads 16.2 mm
